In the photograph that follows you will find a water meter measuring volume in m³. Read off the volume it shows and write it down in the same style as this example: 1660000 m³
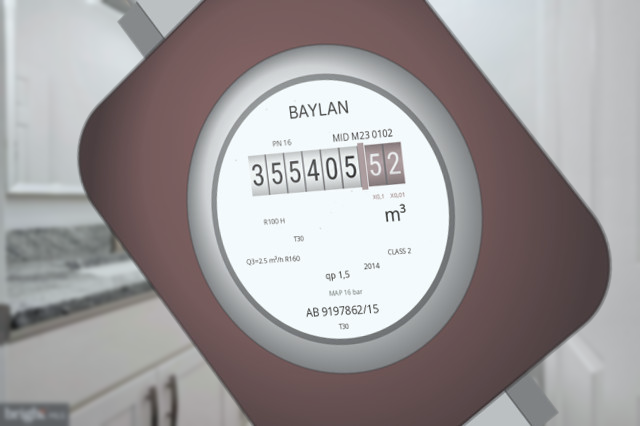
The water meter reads 355405.52 m³
